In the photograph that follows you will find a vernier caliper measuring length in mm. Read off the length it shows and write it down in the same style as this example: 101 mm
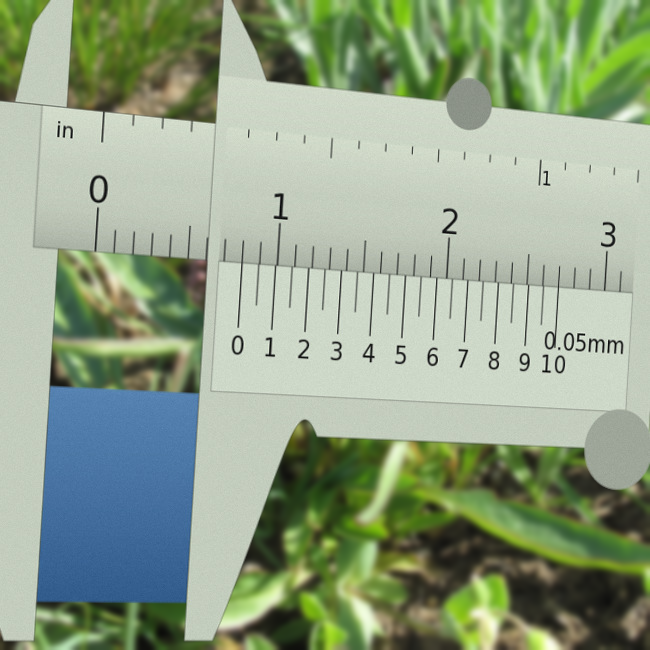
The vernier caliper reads 8.0 mm
